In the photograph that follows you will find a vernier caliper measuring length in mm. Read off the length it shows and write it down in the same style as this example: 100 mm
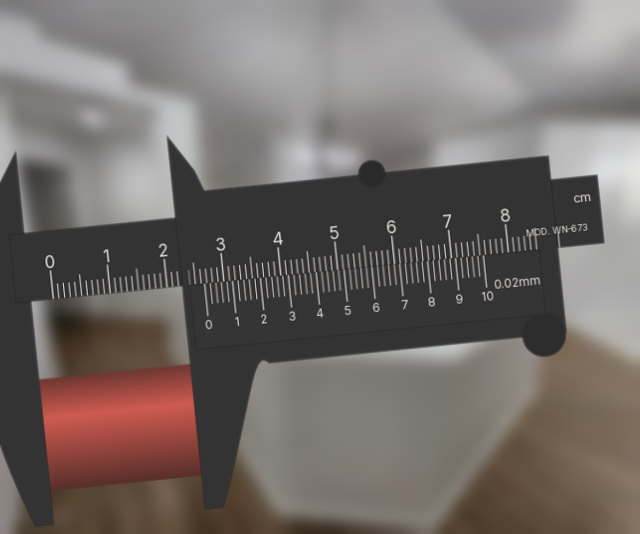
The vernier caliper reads 26.6 mm
